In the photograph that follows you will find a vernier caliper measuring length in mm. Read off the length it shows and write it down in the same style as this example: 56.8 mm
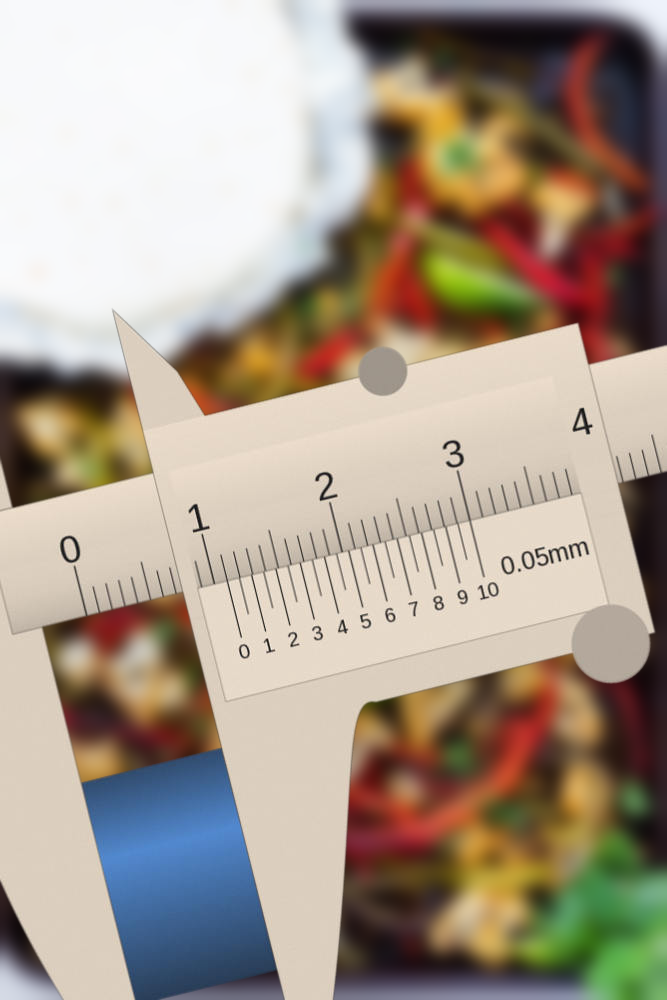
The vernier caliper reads 11.0 mm
